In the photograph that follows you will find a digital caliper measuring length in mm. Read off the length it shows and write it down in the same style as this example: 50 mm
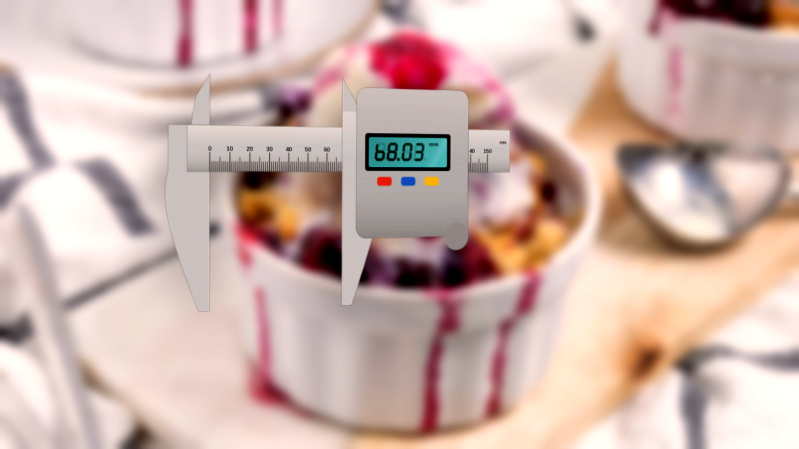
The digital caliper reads 68.03 mm
